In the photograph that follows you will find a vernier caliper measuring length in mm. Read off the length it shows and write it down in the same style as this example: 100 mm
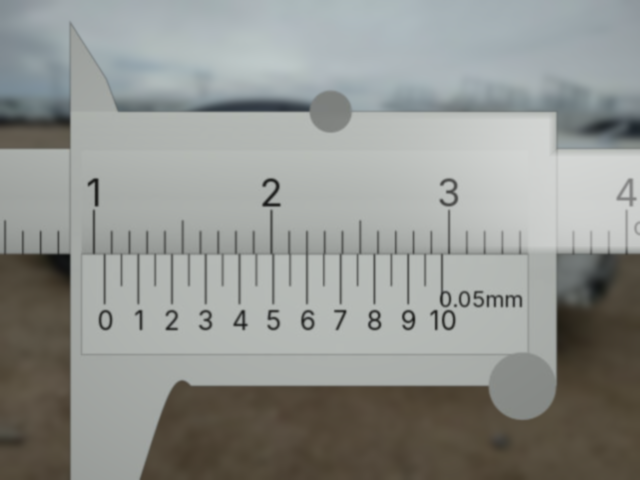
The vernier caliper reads 10.6 mm
